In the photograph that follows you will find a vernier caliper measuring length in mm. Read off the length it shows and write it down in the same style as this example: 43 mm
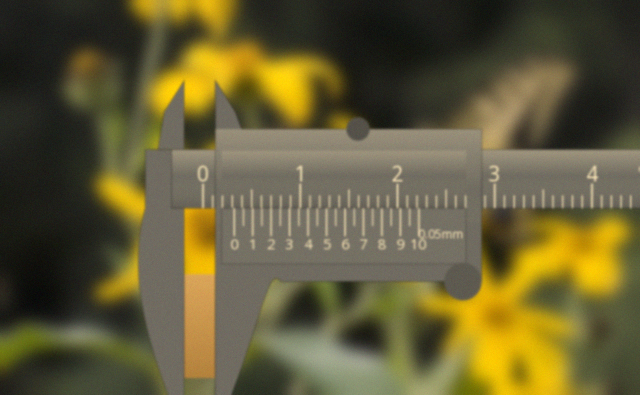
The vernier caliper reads 3.2 mm
